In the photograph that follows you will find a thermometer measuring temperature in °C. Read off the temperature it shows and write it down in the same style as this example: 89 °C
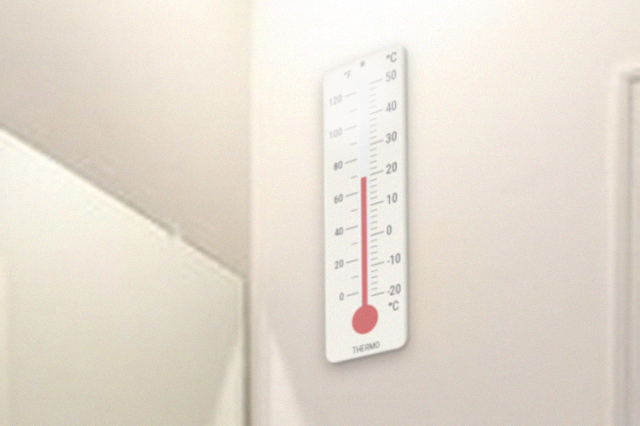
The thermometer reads 20 °C
